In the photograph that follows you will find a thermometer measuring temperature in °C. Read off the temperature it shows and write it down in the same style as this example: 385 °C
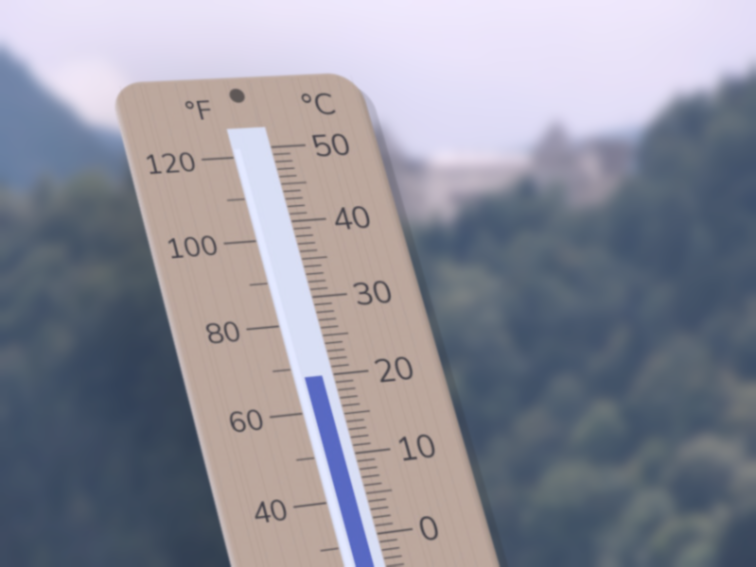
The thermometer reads 20 °C
